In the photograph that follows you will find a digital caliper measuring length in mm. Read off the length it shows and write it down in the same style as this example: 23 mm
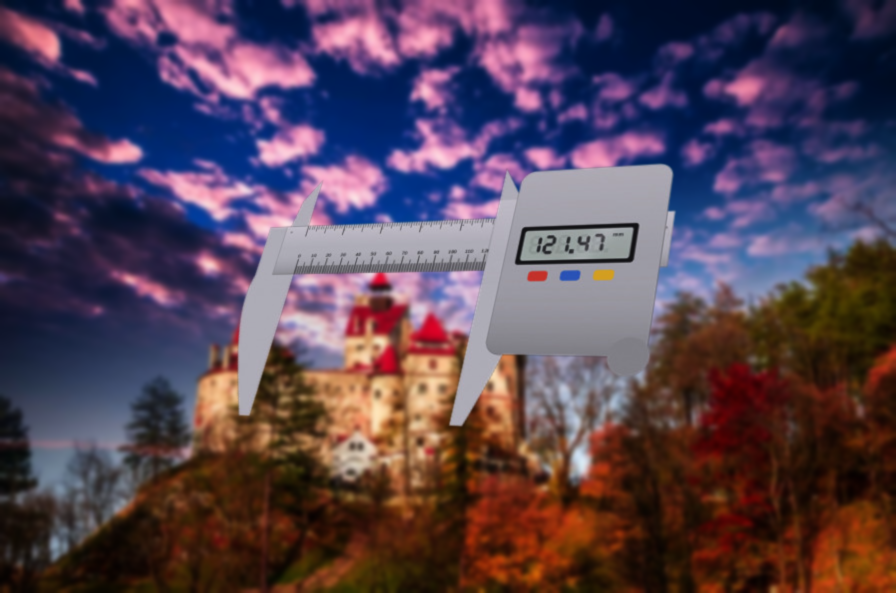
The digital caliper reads 121.47 mm
